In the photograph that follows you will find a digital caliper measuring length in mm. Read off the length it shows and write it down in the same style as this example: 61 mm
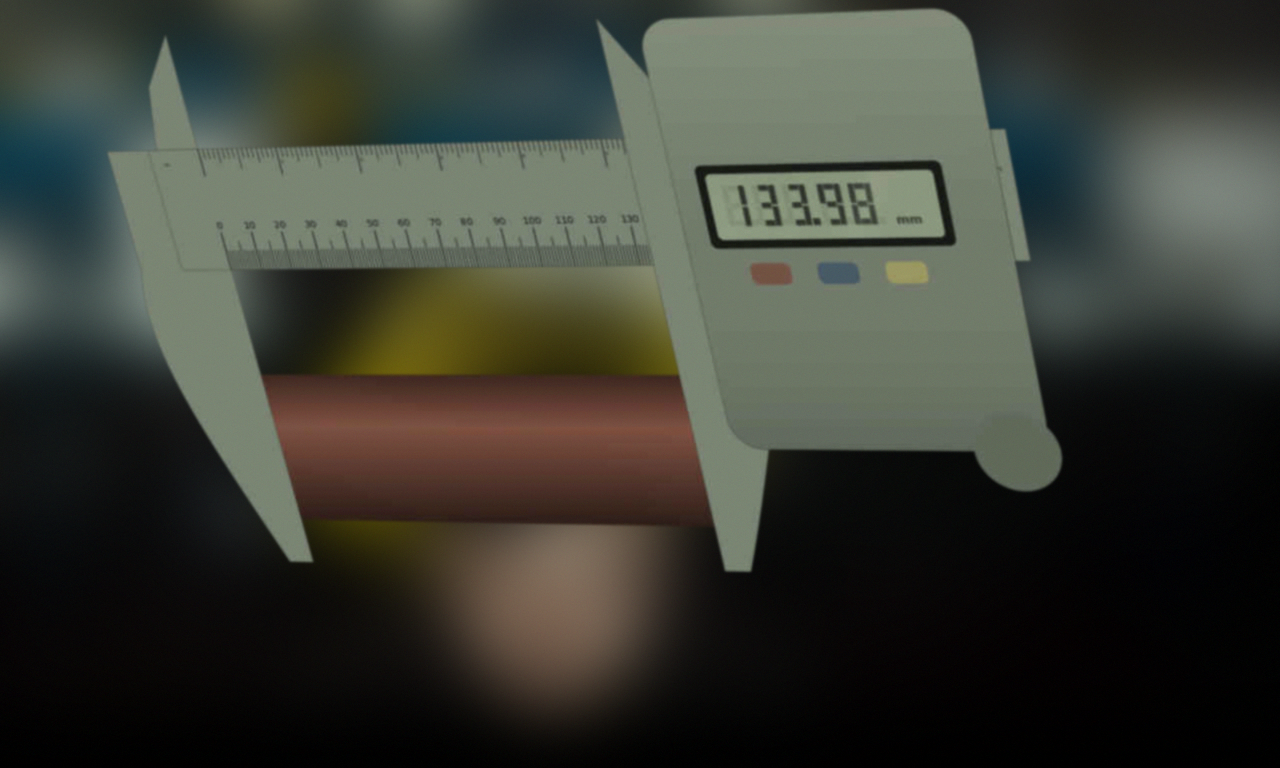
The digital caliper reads 133.98 mm
